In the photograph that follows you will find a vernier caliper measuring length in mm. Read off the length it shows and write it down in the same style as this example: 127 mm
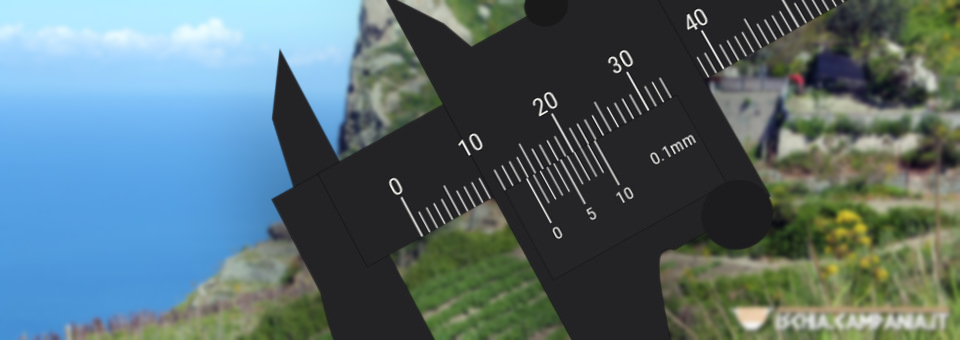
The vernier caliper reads 13.8 mm
